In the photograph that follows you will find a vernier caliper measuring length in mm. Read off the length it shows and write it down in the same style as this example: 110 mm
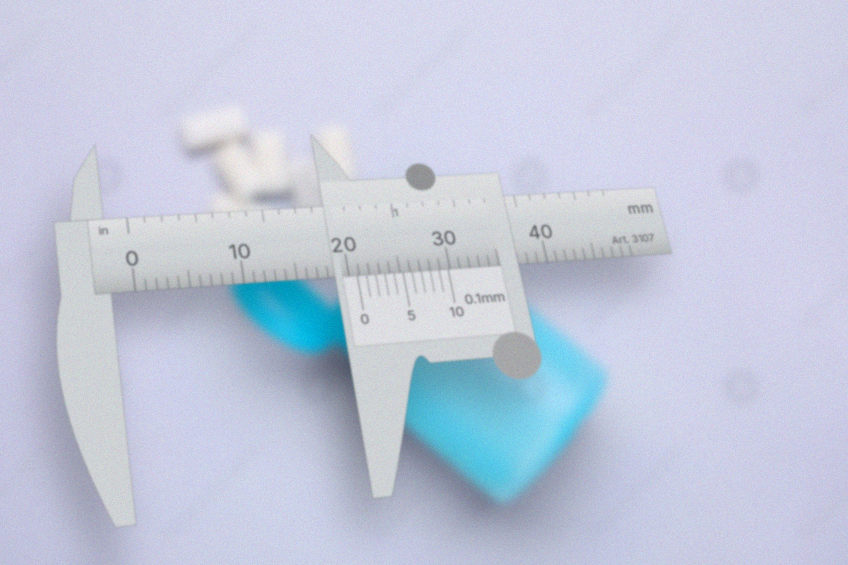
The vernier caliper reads 20.8 mm
